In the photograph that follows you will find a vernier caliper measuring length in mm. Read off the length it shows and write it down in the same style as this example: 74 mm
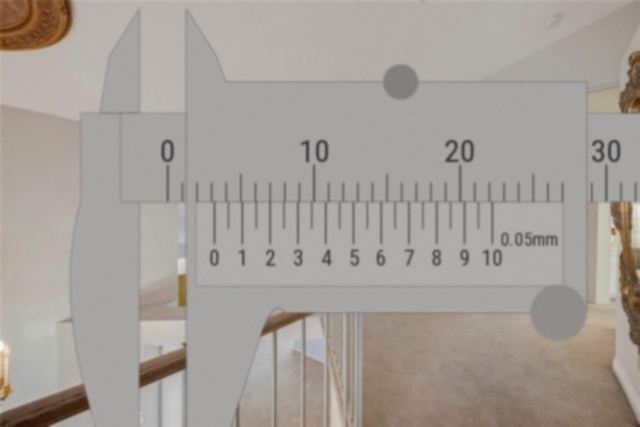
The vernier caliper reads 3.2 mm
